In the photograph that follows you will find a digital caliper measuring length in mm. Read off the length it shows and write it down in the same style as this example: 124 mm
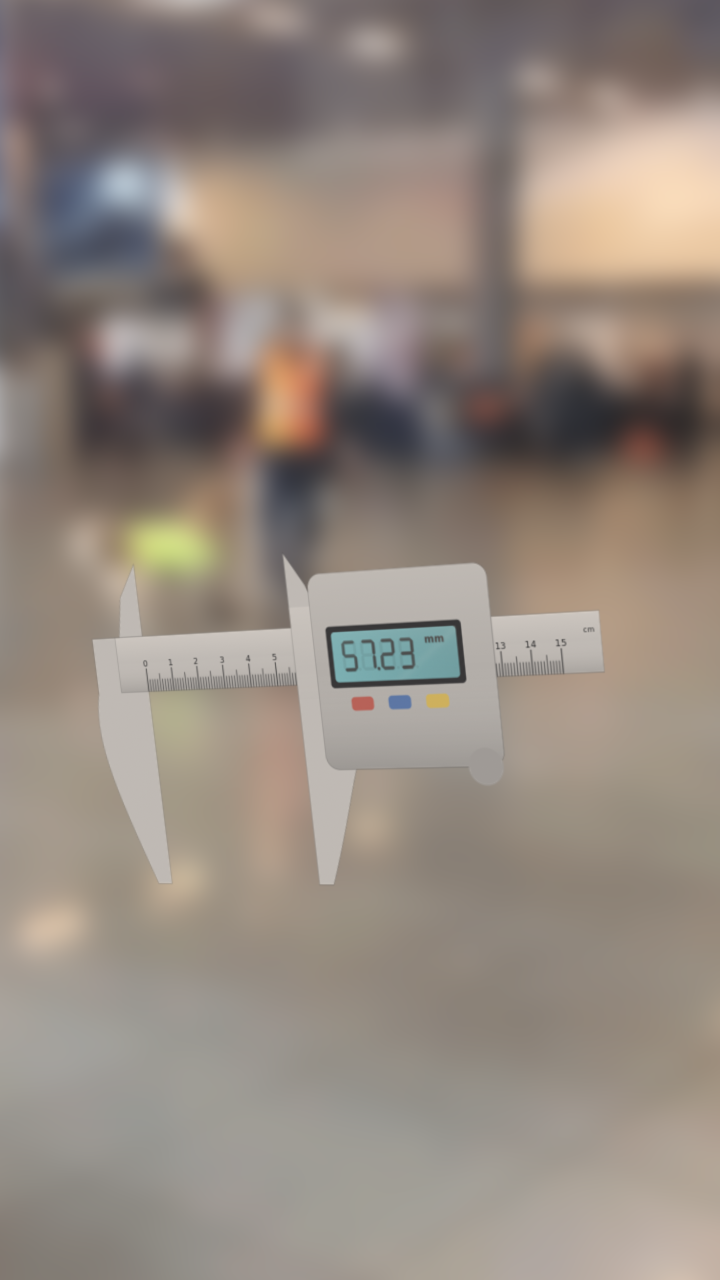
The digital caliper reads 57.23 mm
